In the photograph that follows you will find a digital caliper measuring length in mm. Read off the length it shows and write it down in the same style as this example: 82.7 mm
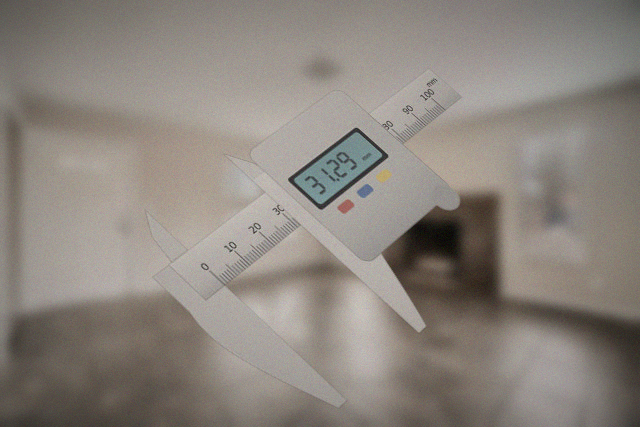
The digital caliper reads 31.29 mm
